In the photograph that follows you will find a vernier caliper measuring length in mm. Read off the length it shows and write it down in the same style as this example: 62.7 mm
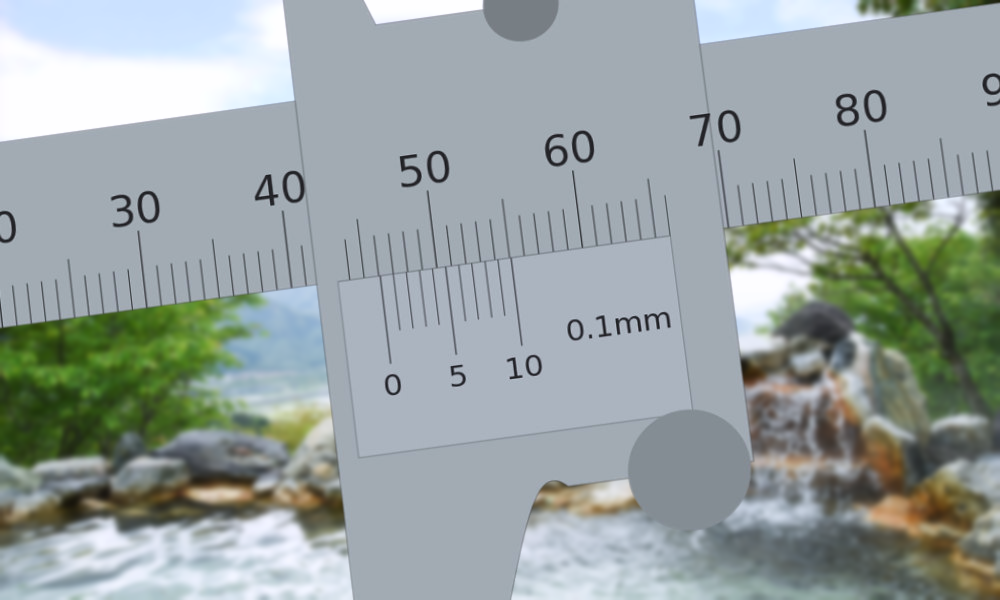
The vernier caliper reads 46.1 mm
